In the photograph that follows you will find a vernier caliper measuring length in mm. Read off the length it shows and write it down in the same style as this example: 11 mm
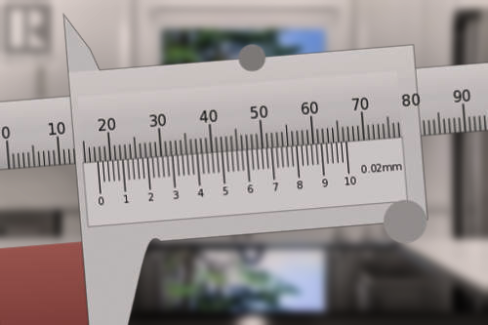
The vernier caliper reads 17.5 mm
